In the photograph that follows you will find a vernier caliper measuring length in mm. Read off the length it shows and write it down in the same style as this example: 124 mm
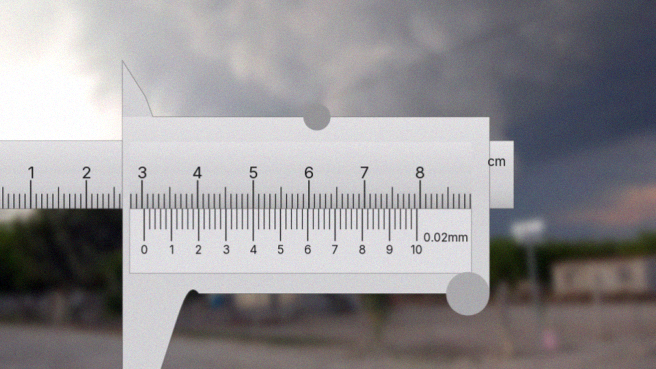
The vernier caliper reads 30.4 mm
